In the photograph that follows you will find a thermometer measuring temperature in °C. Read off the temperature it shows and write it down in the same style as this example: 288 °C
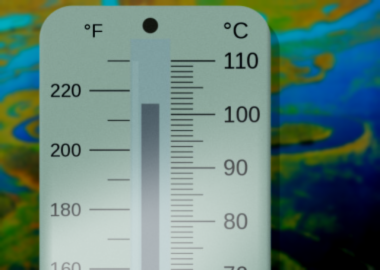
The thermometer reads 102 °C
